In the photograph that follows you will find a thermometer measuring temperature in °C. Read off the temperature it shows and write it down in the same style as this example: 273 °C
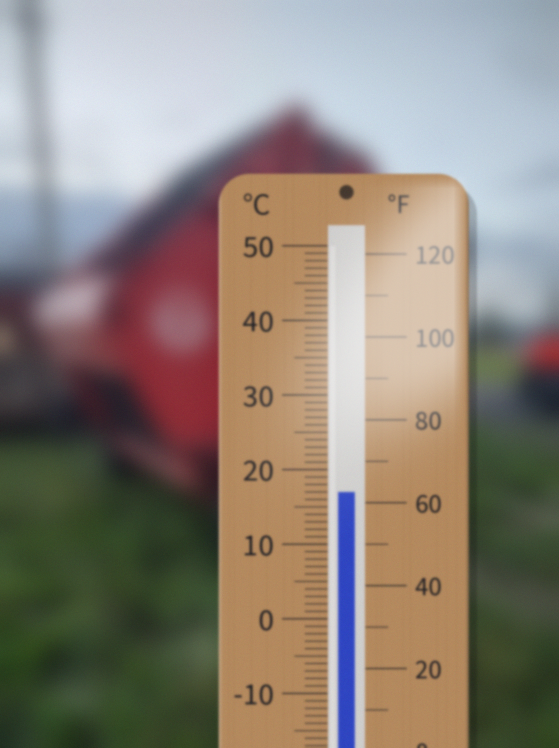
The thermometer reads 17 °C
